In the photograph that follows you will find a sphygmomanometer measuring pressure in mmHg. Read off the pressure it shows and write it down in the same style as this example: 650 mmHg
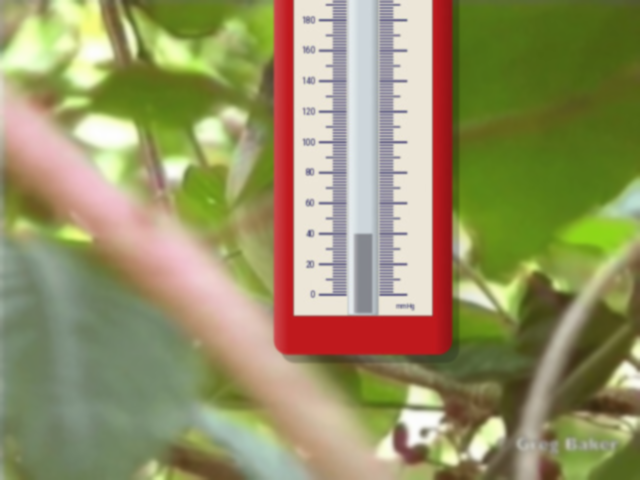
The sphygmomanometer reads 40 mmHg
